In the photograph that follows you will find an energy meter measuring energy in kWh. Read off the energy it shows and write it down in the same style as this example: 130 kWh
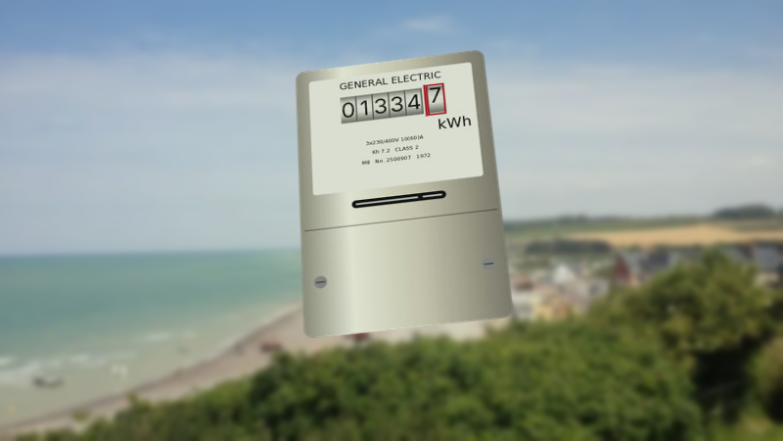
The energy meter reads 1334.7 kWh
